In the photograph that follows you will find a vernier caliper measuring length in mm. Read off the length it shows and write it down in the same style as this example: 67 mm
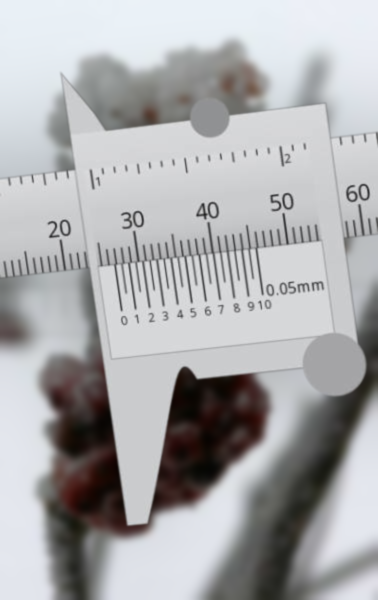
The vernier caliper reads 26.8 mm
